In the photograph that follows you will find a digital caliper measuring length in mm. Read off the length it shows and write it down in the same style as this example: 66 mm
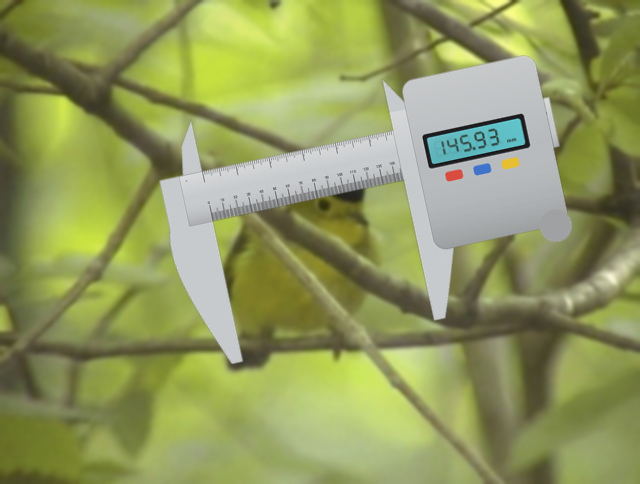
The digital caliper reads 145.93 mm
